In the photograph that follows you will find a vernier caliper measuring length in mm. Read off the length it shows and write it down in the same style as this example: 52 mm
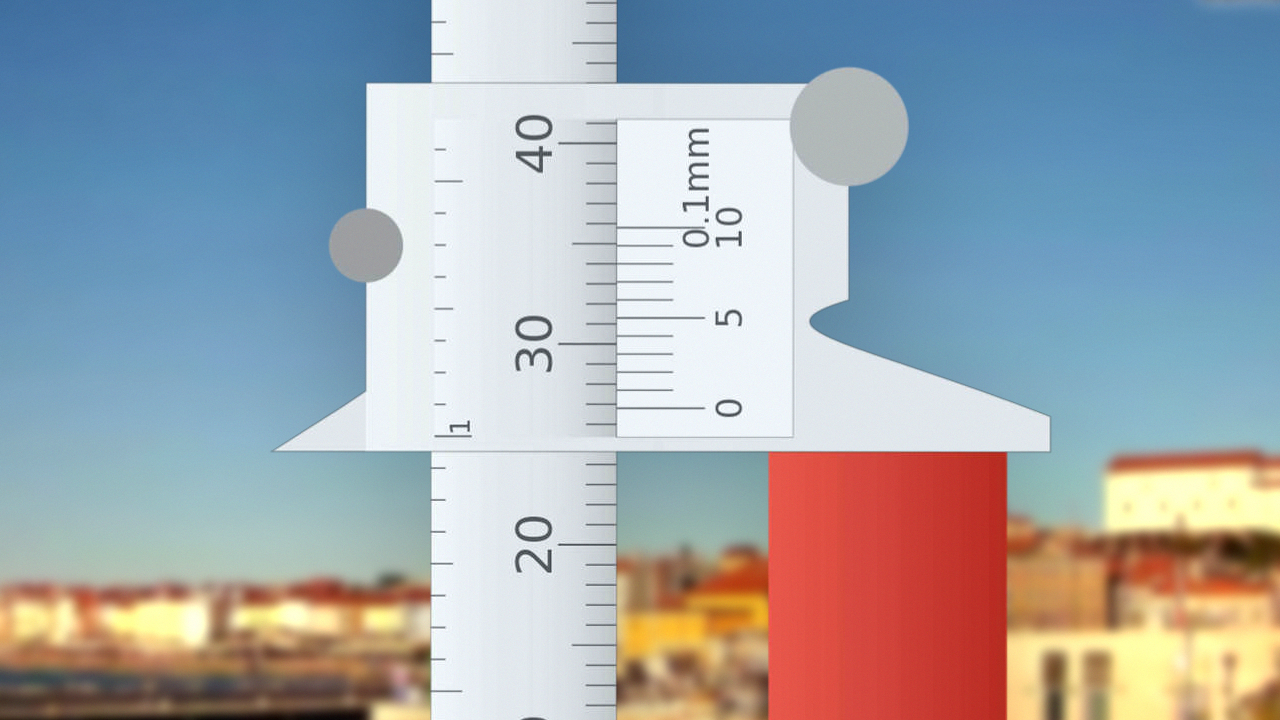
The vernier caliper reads 26.8 mm
